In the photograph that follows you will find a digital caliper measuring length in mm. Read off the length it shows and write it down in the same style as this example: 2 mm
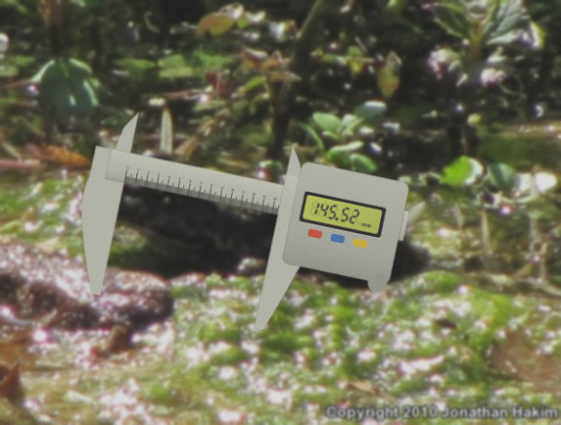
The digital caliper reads 145.52 mm
